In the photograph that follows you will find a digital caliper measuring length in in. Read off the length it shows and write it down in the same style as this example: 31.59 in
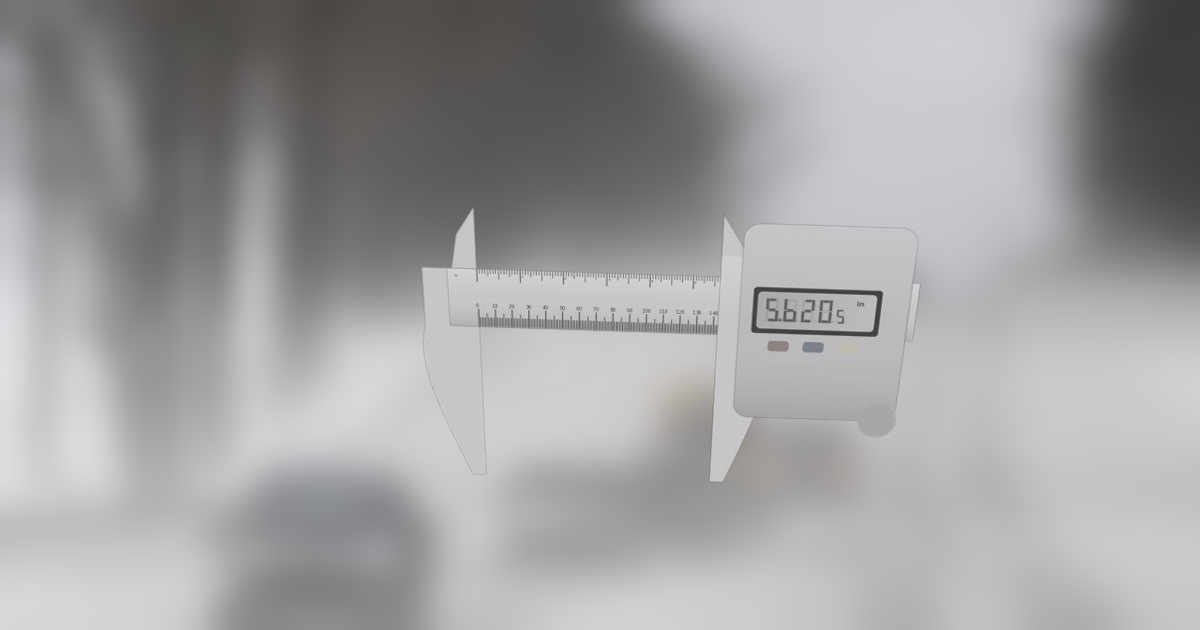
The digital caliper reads 5.6205 in
